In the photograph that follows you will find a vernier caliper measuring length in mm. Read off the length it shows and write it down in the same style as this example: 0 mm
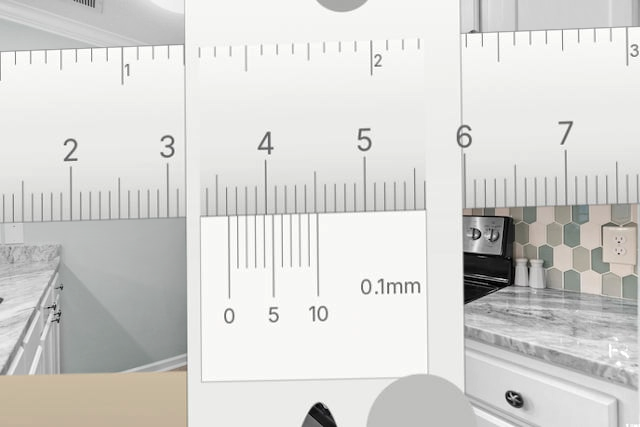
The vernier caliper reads 36.2 mm
